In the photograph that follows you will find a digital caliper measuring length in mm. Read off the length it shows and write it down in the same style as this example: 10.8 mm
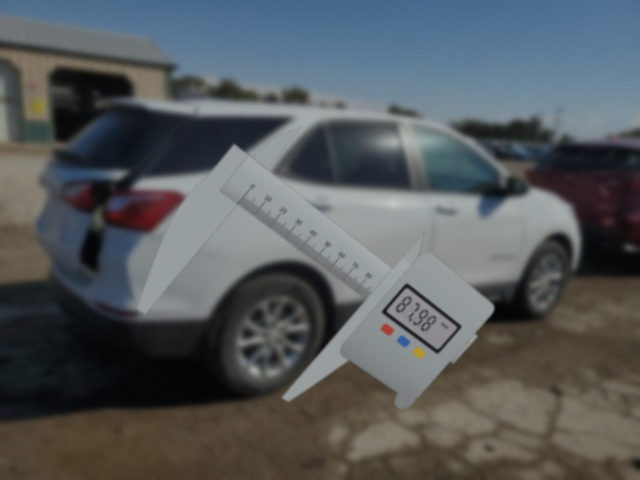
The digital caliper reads 87.98 mm
